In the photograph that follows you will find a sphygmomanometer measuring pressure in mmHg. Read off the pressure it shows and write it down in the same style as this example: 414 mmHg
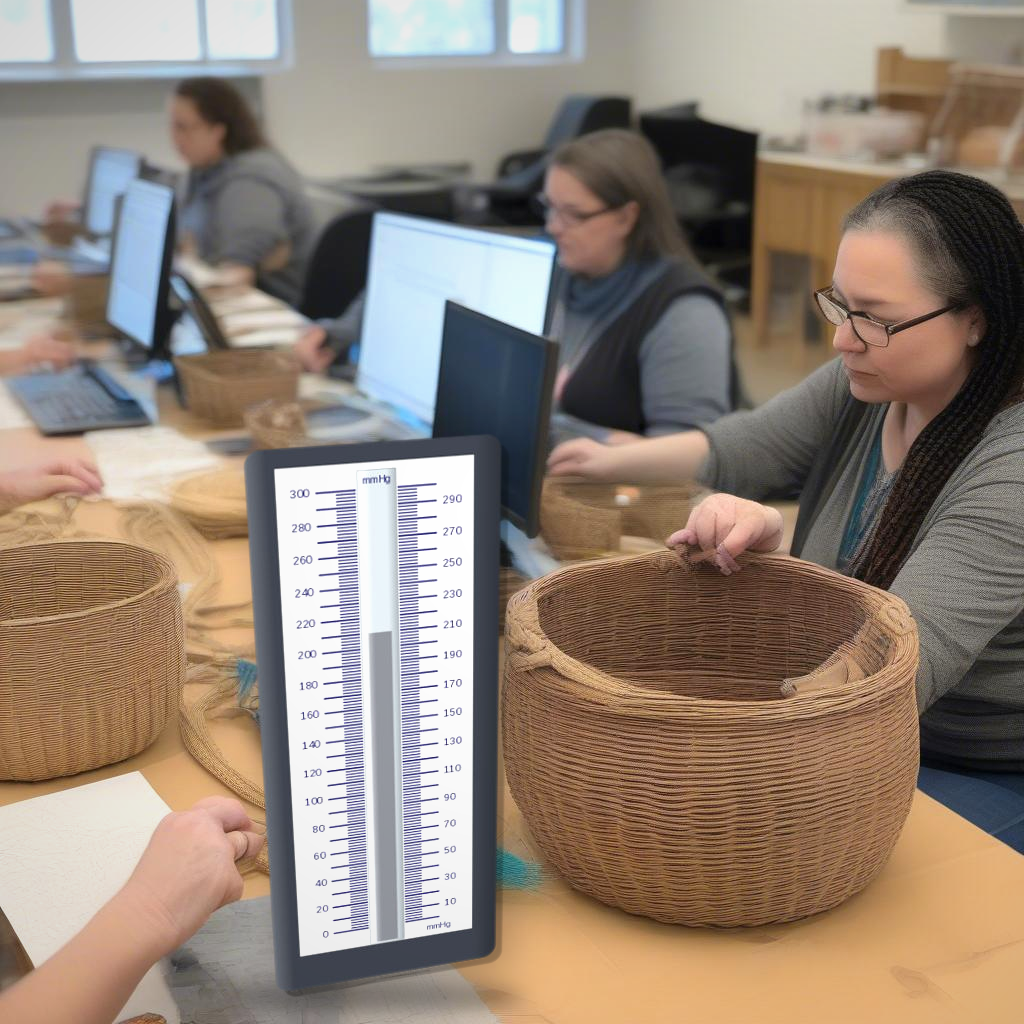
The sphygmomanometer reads 210 mmHg
